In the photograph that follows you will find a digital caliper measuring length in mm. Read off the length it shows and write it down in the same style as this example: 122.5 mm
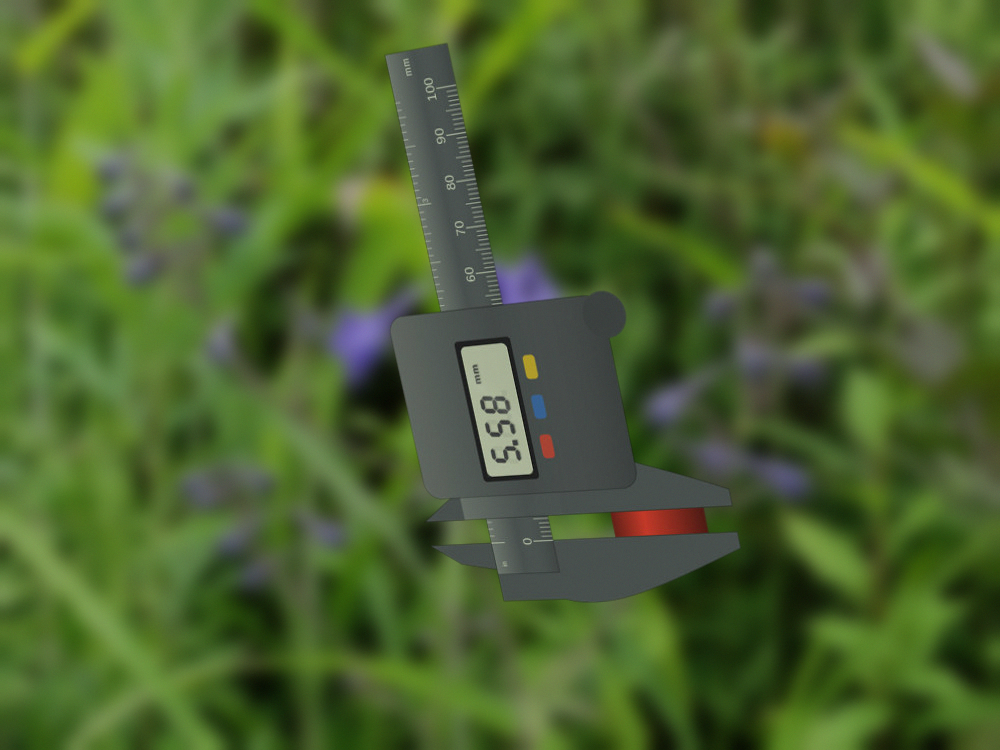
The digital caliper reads 5.58 mm
